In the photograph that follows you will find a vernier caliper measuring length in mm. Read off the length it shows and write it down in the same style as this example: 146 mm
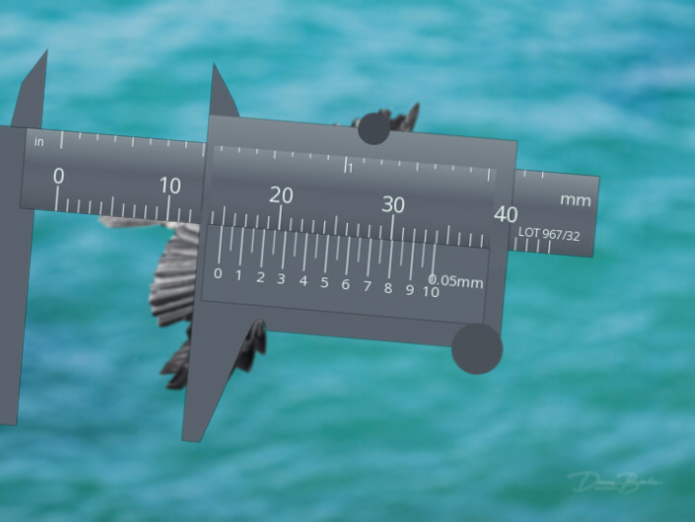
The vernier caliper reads 14.9 mm
